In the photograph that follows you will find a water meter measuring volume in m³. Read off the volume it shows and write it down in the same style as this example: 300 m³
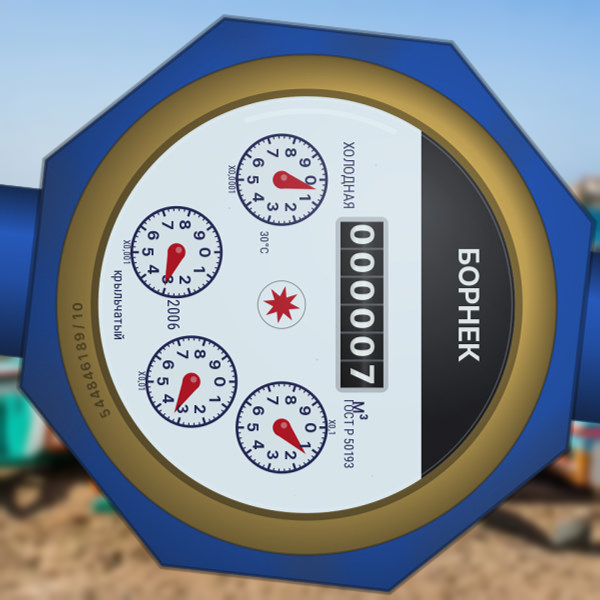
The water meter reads 7.1330 m³
